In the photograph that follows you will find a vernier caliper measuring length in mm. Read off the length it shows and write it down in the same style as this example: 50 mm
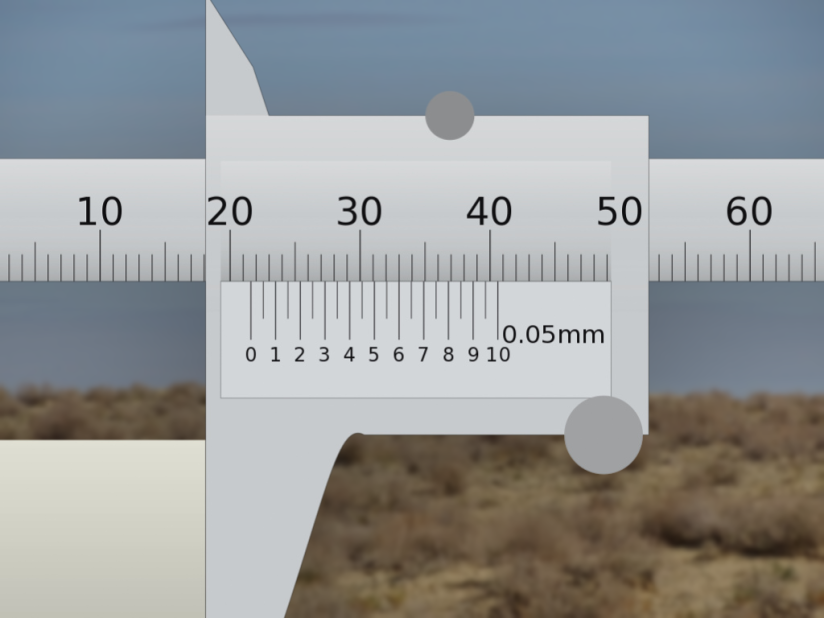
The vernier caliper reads 21.6 mm
